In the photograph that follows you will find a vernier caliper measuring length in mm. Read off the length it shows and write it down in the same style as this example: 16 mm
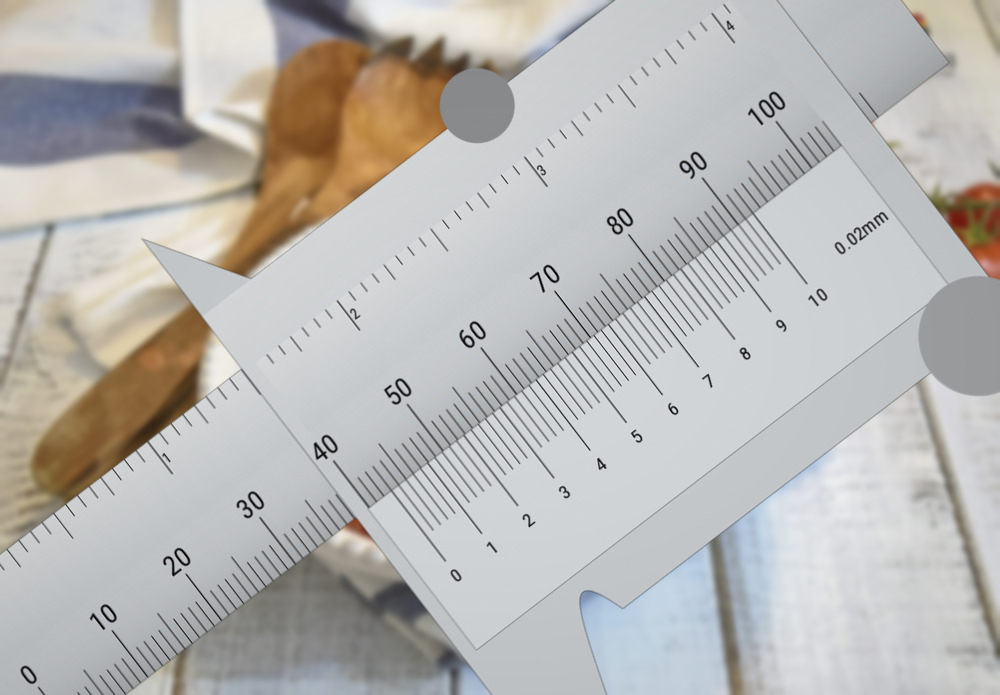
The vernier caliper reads 43.0 mm
